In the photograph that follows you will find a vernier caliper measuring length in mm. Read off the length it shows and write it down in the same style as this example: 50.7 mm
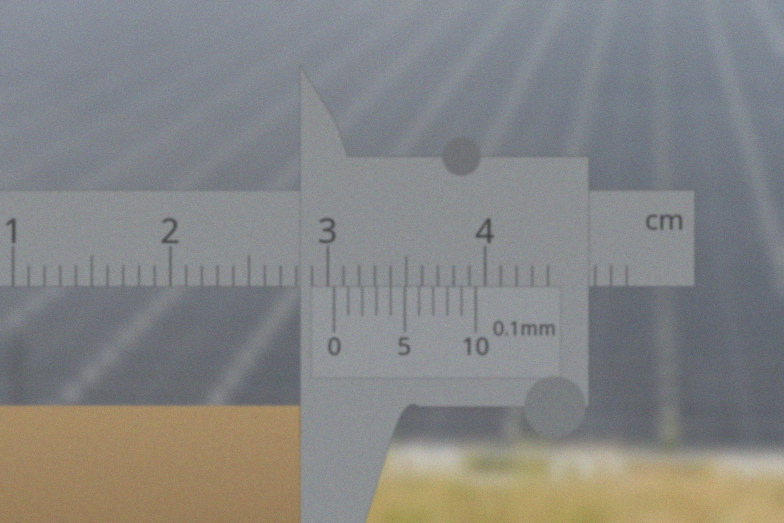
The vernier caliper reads 30.4 mm
